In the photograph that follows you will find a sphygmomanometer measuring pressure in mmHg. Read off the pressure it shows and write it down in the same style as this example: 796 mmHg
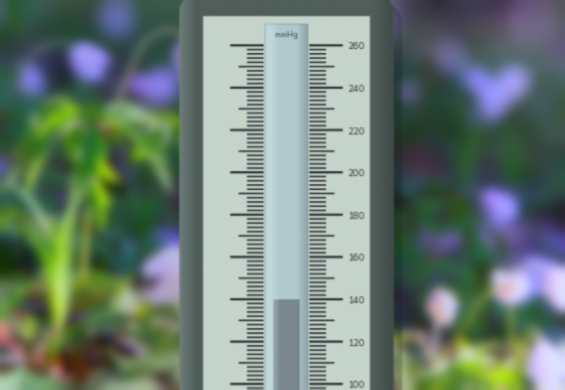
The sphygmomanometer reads 140 mmHg
